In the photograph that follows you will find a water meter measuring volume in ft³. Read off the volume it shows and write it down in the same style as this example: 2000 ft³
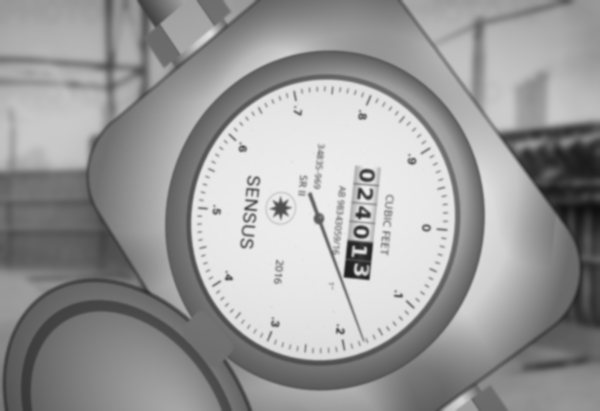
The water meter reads 24013.17 ft³
